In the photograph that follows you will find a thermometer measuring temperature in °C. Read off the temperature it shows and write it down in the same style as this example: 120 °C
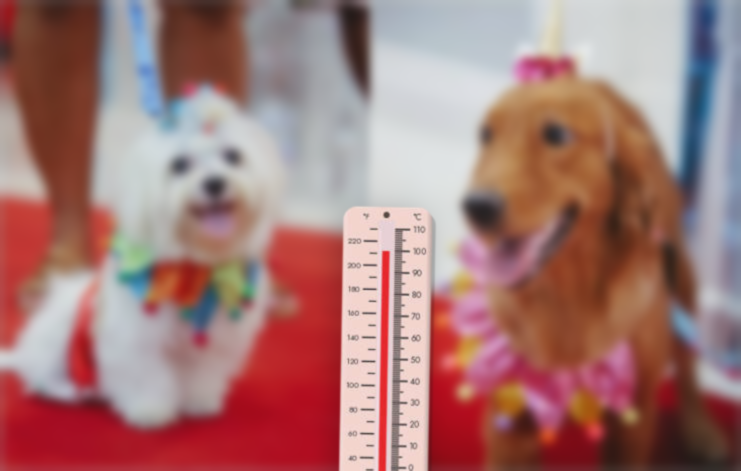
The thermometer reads 100 °C
